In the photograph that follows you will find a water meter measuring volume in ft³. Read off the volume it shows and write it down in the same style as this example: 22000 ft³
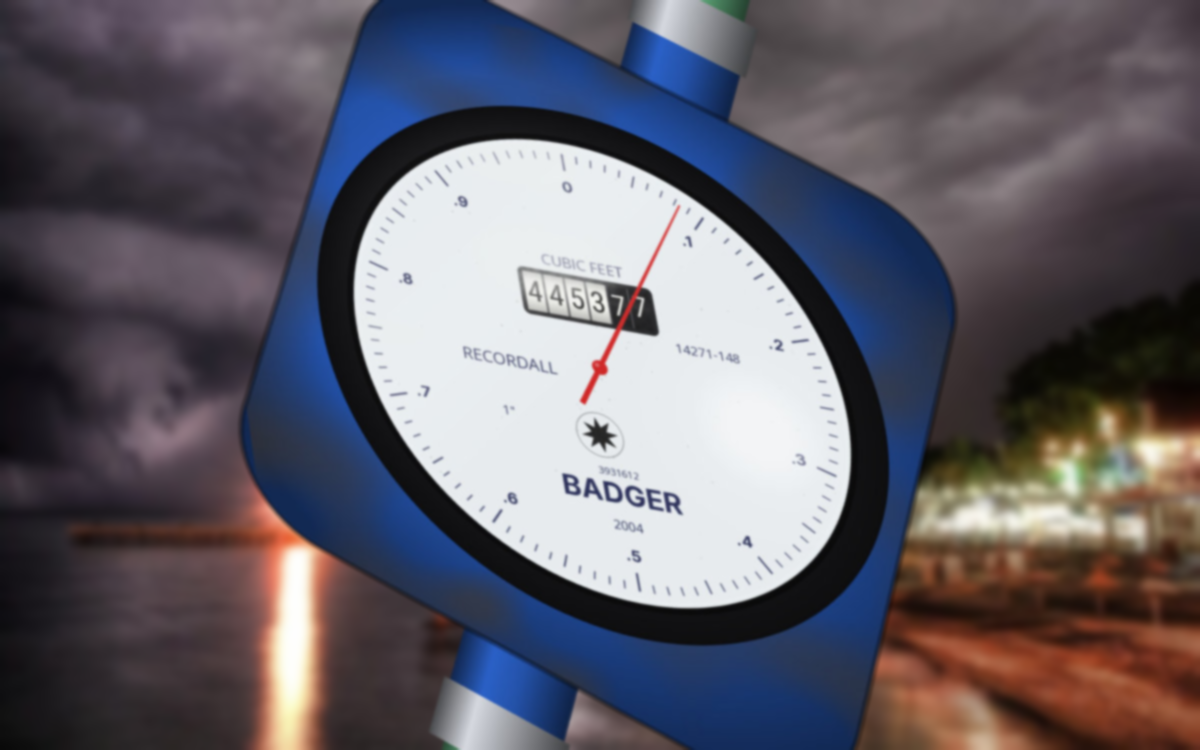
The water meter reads 445377.08 ft³
